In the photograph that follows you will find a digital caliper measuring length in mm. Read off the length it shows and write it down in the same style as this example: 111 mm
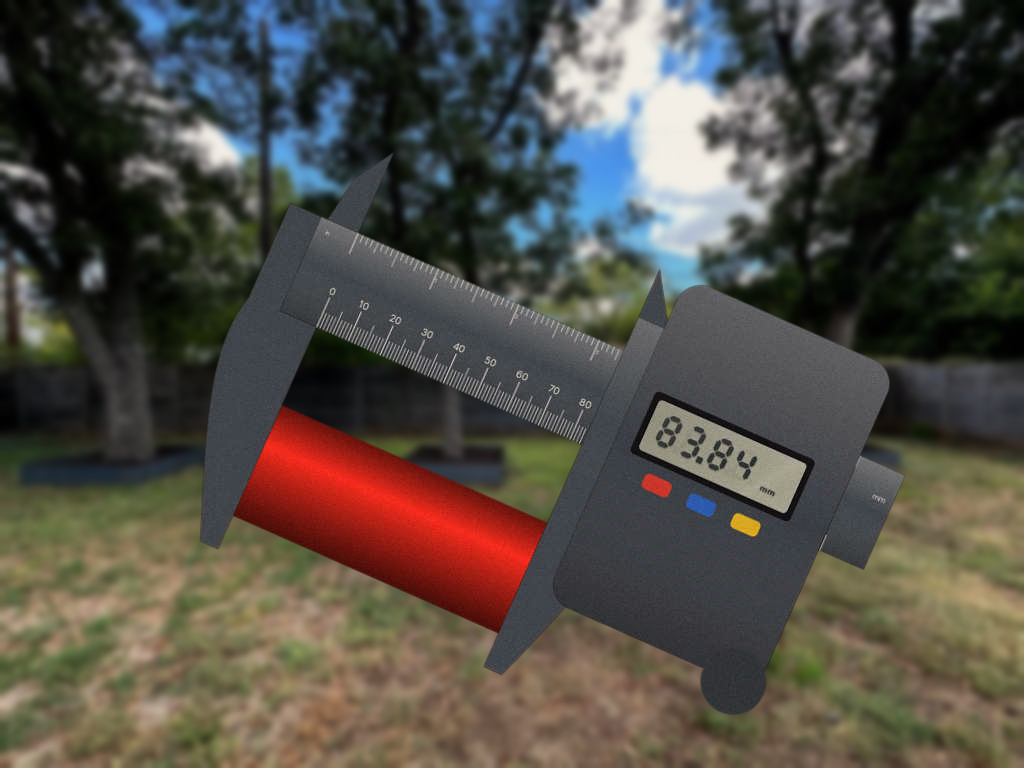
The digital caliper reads 83.84 mm
